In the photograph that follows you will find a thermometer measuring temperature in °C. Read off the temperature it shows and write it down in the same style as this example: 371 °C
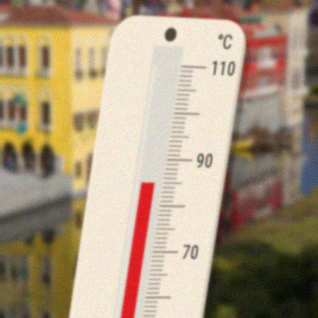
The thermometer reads 85 °C
